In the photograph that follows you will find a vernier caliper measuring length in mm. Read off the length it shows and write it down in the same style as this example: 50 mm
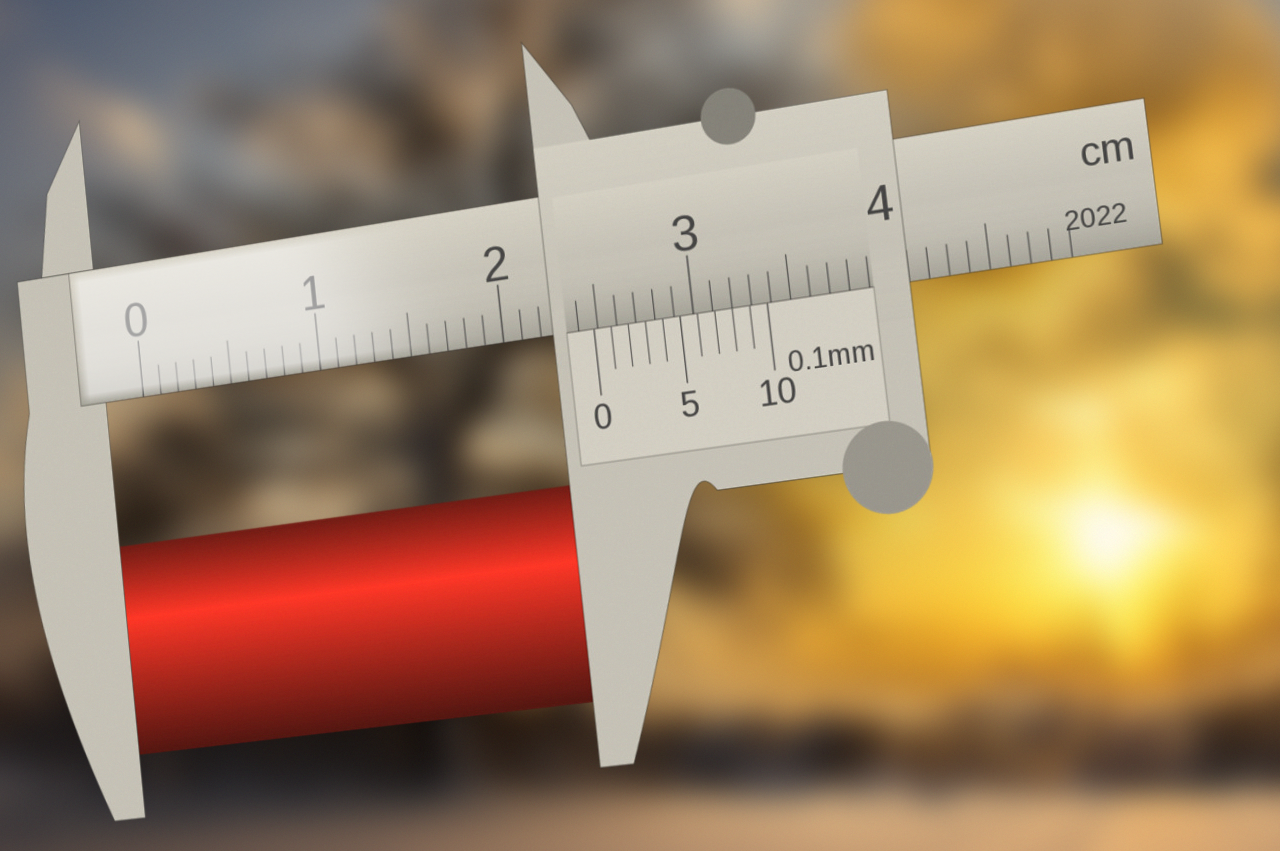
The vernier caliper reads 24.8 mm
